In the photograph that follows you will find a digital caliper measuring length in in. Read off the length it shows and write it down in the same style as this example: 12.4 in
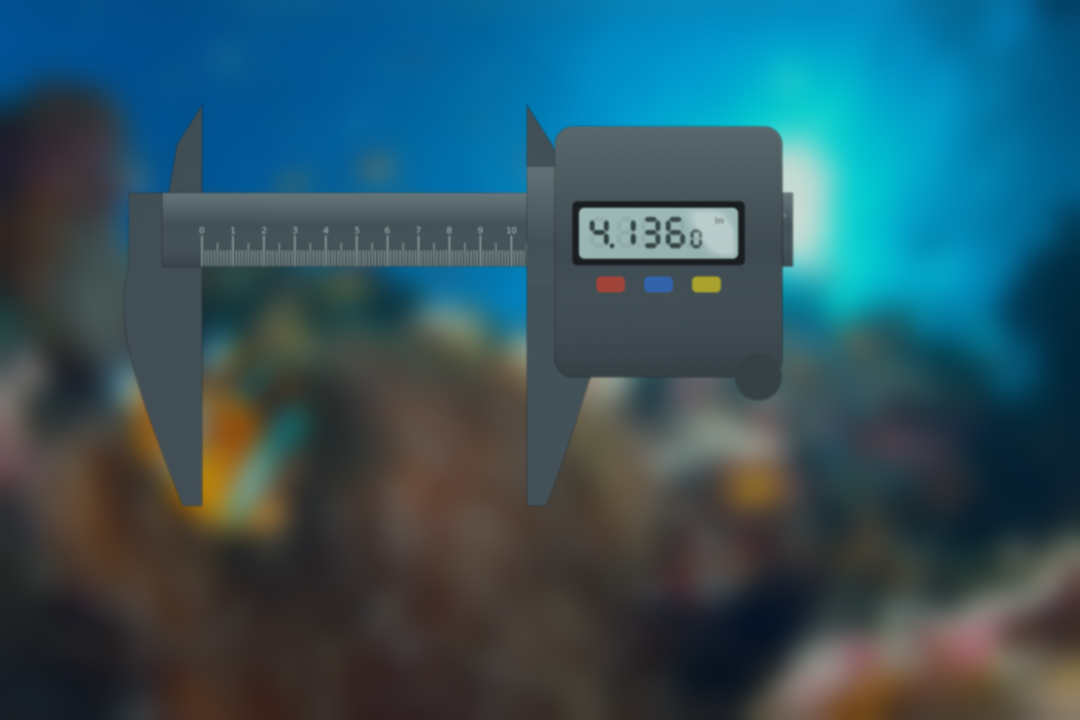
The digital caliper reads 4.1360 in
